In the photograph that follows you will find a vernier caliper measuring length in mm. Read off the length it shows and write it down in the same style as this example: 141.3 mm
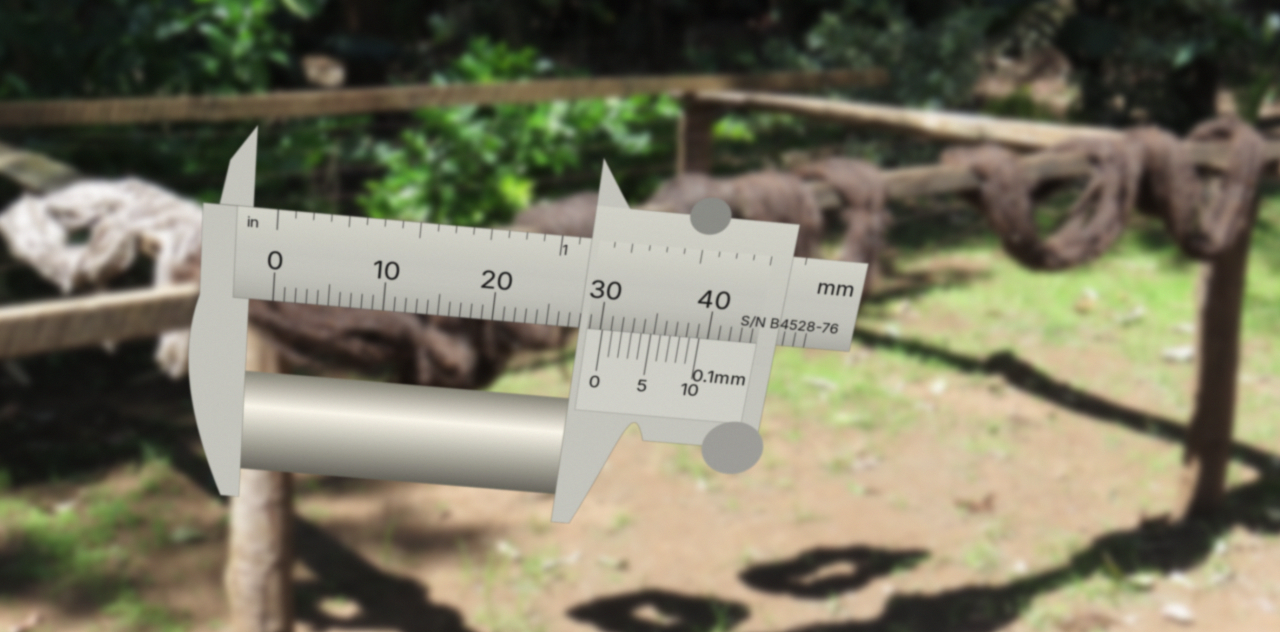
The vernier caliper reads 30.2 mm
